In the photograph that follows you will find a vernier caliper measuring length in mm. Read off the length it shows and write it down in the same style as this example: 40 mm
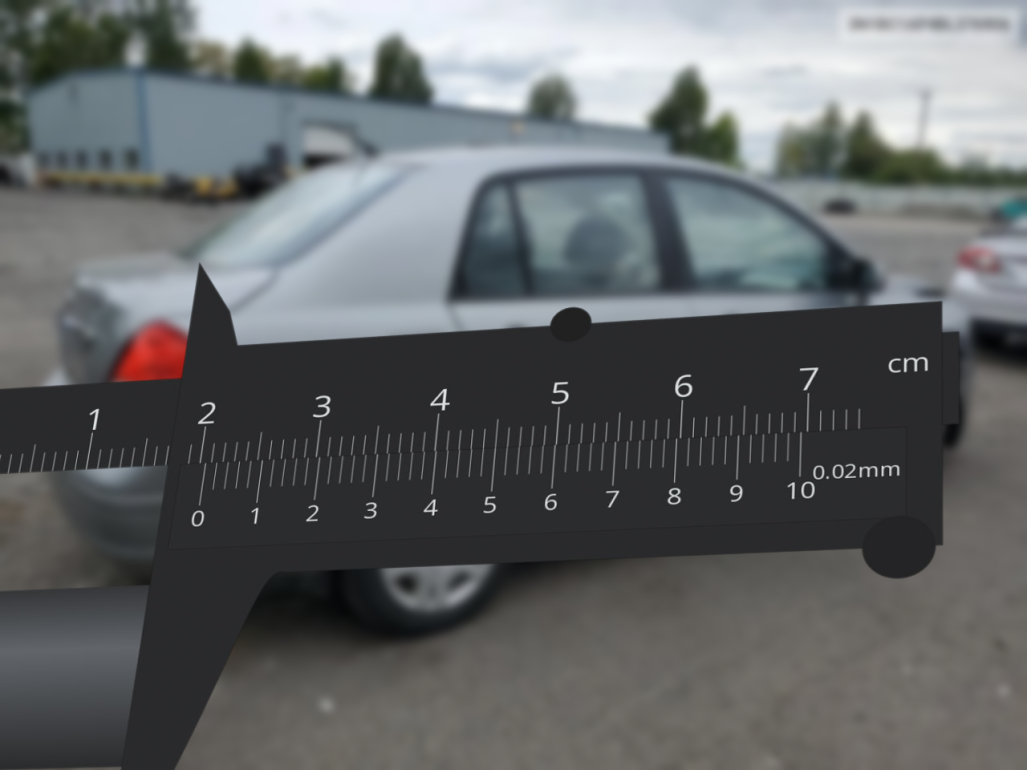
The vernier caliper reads 20.5 mm
